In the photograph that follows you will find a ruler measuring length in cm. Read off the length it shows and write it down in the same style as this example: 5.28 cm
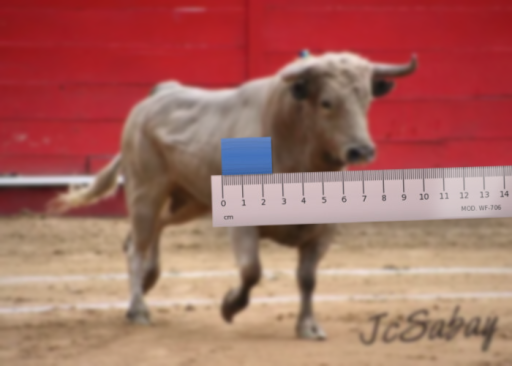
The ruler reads 2.5 cm
